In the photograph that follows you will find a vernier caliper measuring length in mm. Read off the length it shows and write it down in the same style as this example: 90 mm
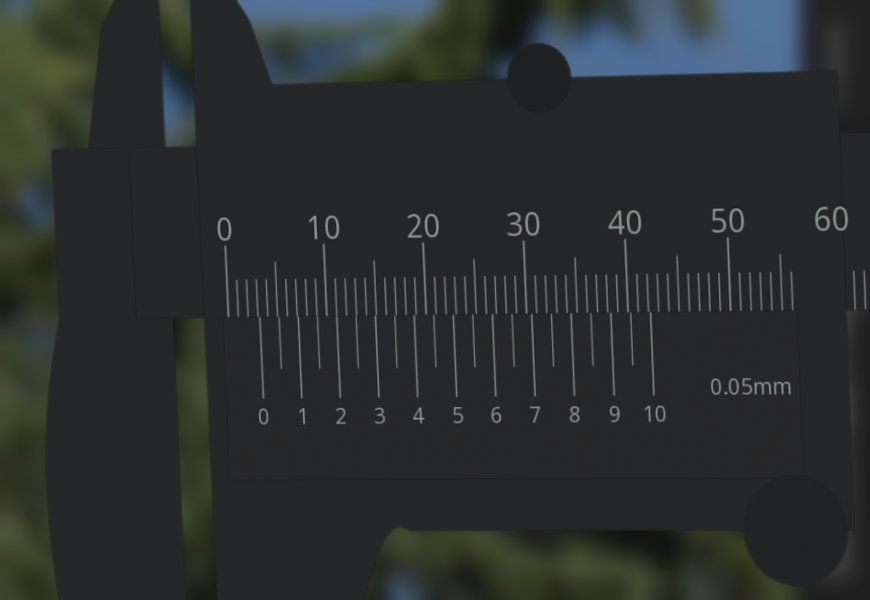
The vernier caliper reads 3.2 mm
